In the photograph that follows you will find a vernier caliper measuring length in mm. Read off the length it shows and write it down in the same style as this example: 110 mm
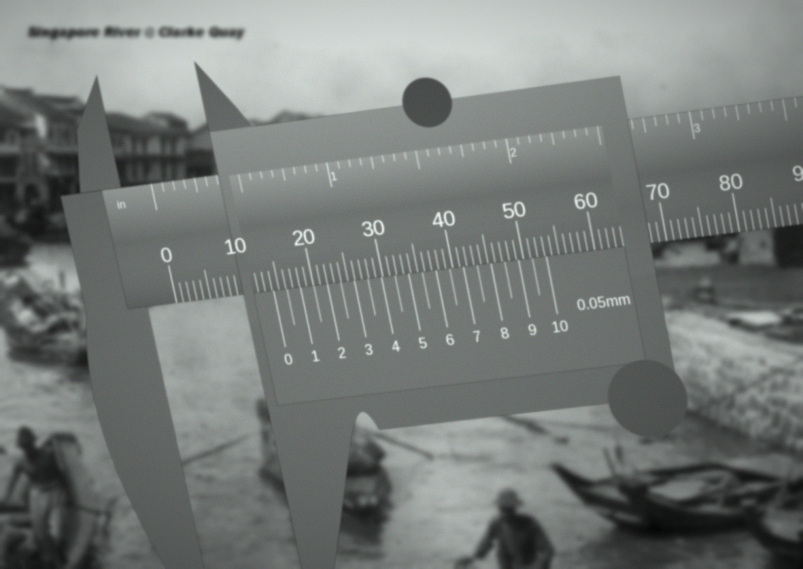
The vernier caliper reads 14.2 mm
